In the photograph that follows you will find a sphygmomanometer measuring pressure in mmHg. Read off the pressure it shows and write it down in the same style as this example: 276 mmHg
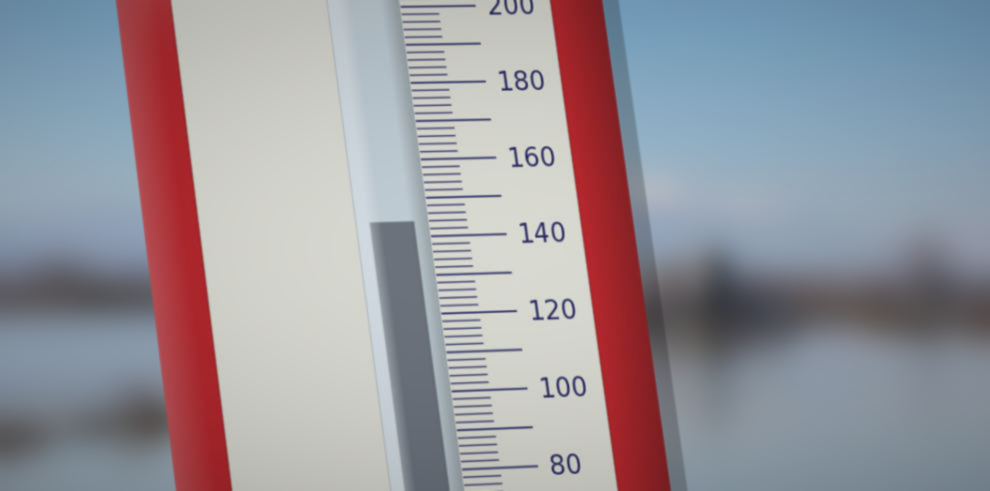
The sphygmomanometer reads 144 mmHg
